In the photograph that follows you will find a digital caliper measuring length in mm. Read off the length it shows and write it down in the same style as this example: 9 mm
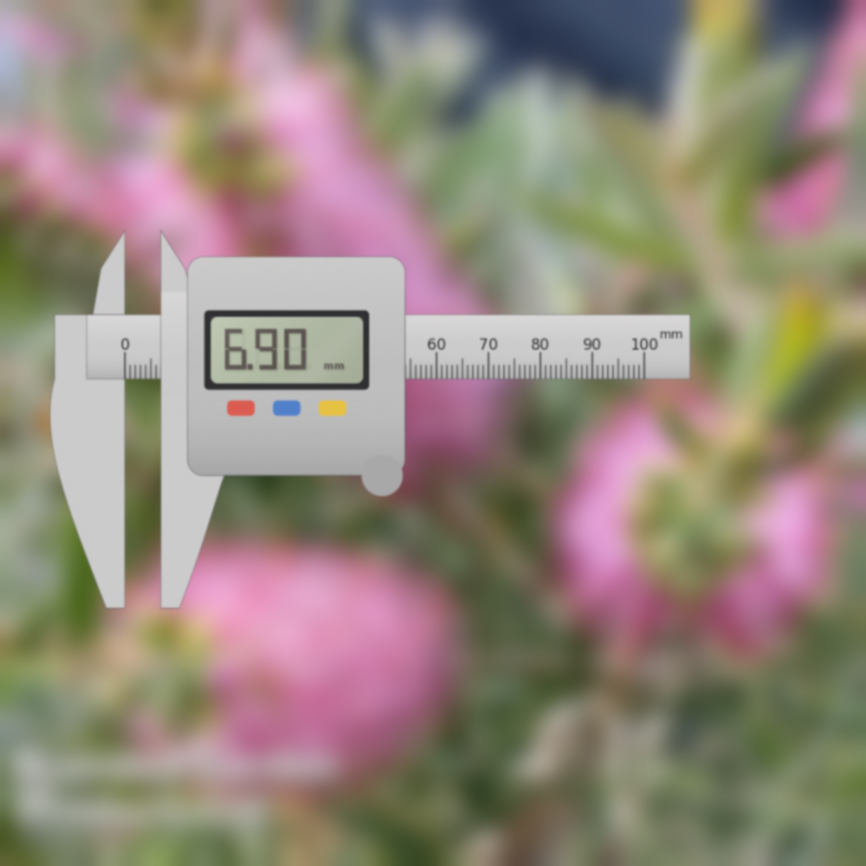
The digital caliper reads 6.90 mm
